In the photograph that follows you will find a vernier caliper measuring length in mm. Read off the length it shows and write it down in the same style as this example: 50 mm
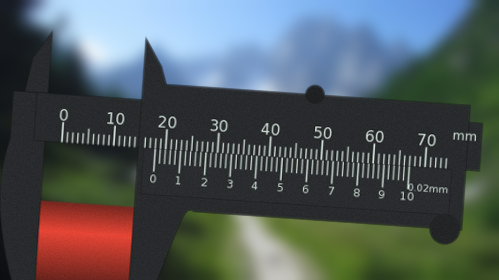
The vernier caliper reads 18.0 mm
